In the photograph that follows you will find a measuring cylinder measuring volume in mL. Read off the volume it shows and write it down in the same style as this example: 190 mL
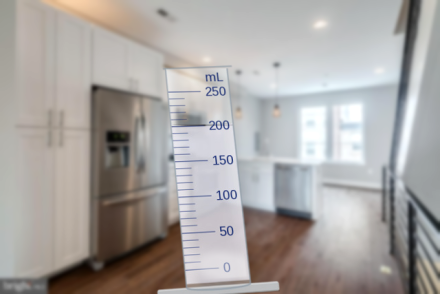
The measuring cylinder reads 200 mL
